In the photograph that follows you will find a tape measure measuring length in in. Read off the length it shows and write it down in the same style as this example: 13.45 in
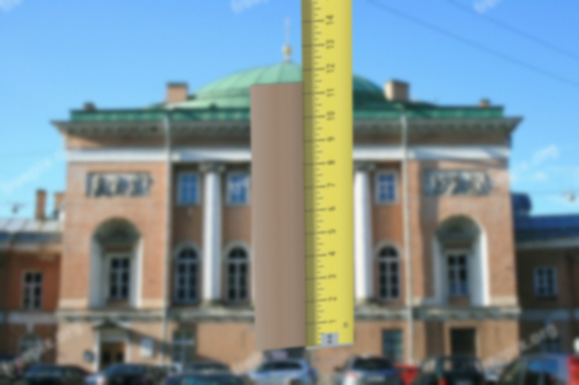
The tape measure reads 11.5 in
